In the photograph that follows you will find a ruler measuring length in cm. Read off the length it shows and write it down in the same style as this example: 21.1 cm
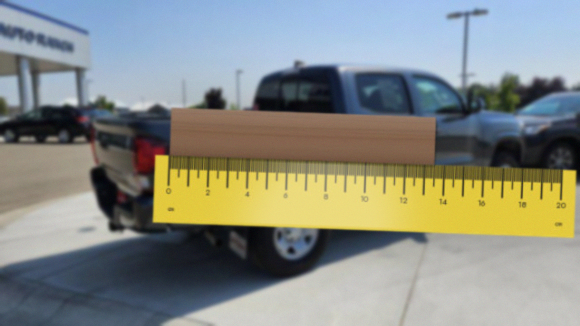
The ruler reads 13.5 cm
